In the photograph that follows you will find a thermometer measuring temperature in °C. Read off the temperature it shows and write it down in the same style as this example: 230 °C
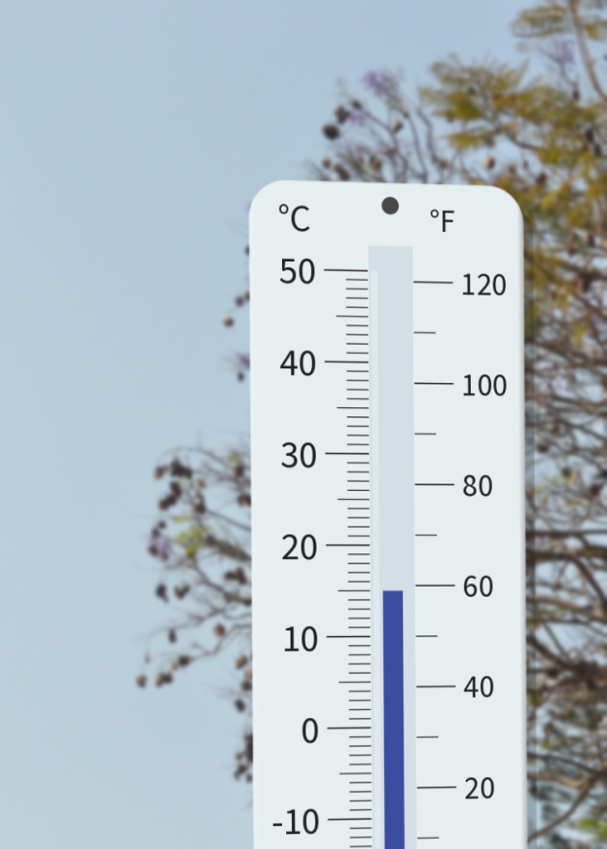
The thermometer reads 15 °C
